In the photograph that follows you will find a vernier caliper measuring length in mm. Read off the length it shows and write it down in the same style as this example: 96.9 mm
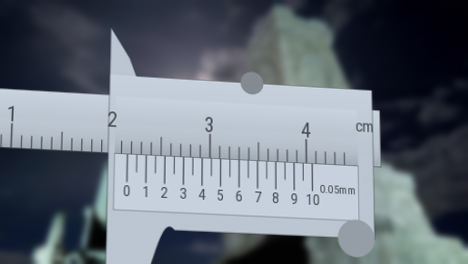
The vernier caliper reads 21.6 mm
